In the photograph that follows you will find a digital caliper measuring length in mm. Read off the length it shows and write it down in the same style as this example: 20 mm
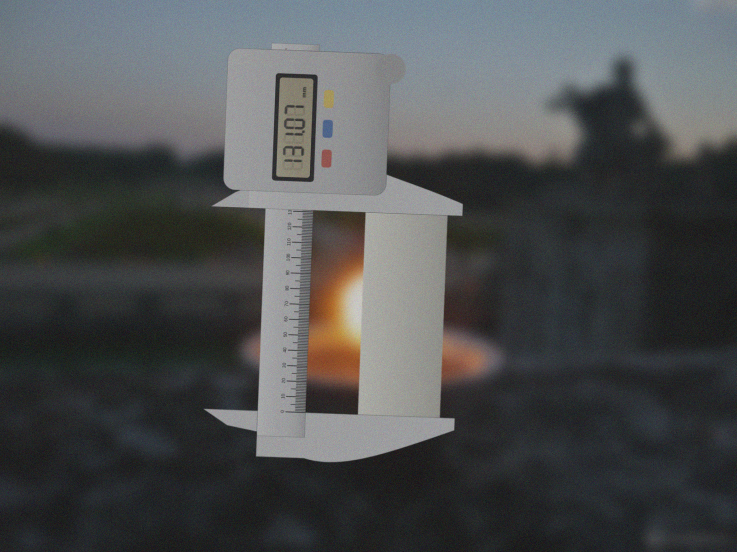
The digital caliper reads 131.07 mm
